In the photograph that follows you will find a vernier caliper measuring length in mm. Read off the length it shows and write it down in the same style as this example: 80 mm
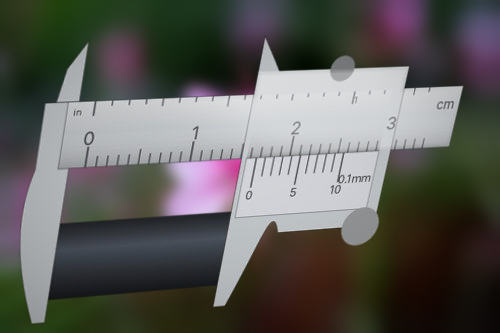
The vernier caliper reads 16.6 mm
